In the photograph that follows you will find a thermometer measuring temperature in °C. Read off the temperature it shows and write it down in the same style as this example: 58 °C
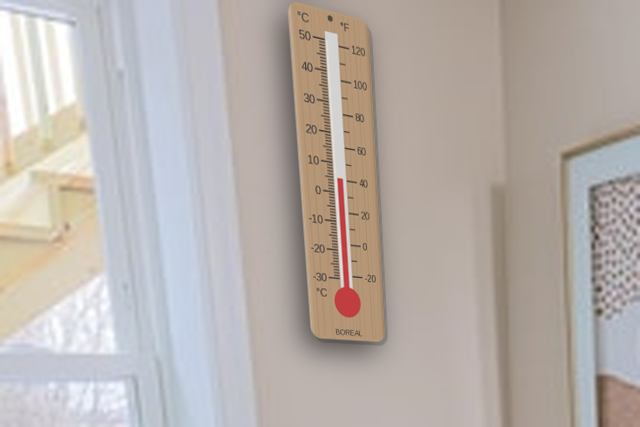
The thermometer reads 5 °C
